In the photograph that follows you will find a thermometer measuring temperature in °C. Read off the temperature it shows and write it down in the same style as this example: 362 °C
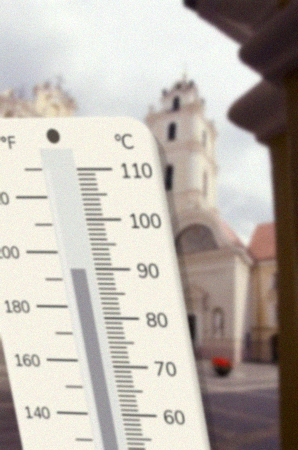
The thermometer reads 90 °C
